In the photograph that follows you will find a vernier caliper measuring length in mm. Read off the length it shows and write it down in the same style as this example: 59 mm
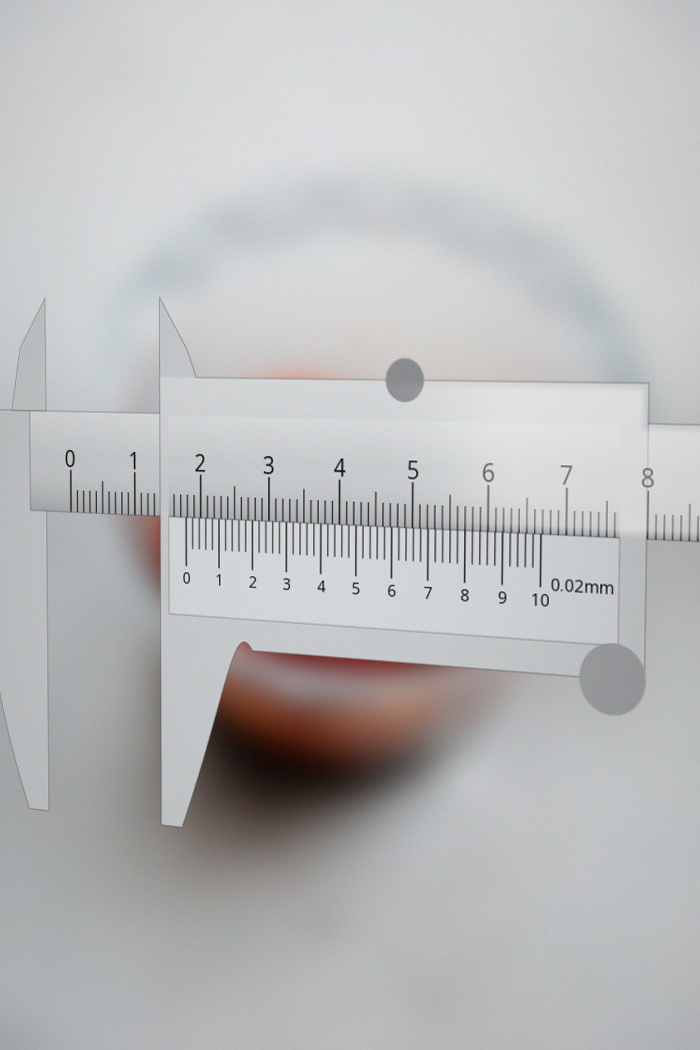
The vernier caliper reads 17.8 mm
